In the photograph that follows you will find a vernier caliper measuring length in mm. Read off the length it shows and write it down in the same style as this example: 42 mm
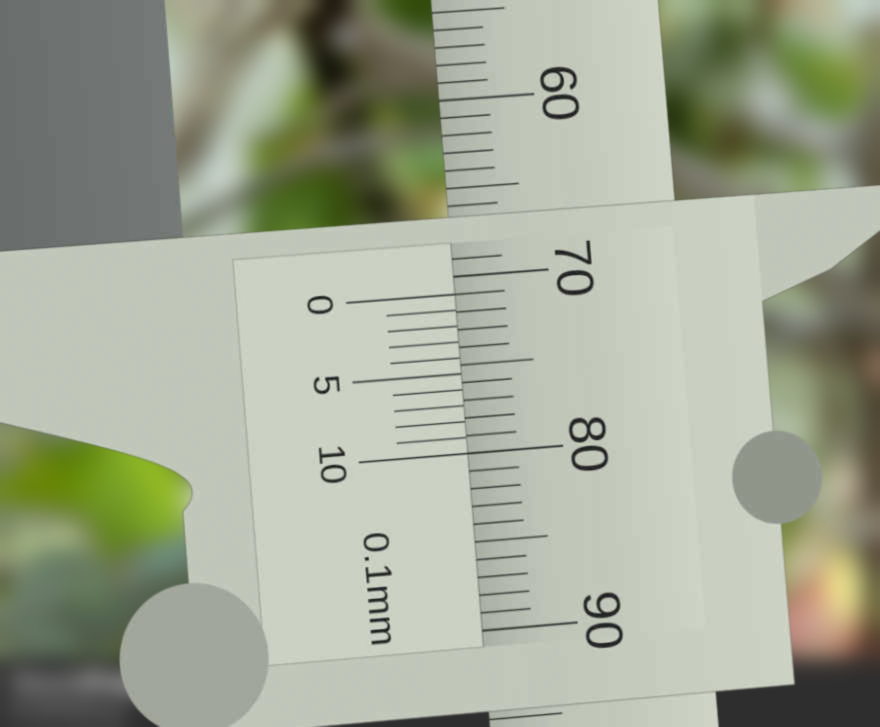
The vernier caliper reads 71.0 mm
